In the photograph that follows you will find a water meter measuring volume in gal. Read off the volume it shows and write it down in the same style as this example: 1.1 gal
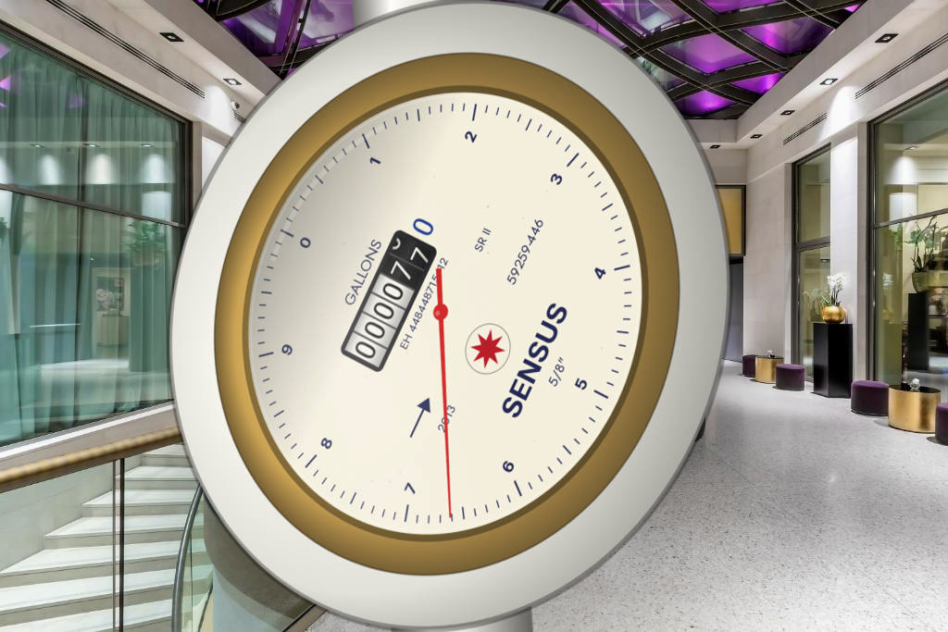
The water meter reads 766.6 gal
